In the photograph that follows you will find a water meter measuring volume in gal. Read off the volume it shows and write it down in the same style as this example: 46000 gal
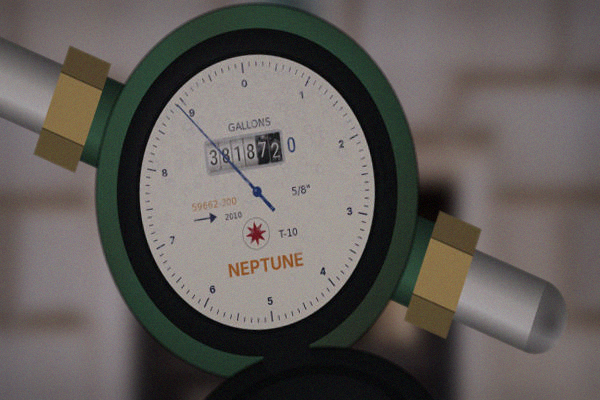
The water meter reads 3818718.9 gal
